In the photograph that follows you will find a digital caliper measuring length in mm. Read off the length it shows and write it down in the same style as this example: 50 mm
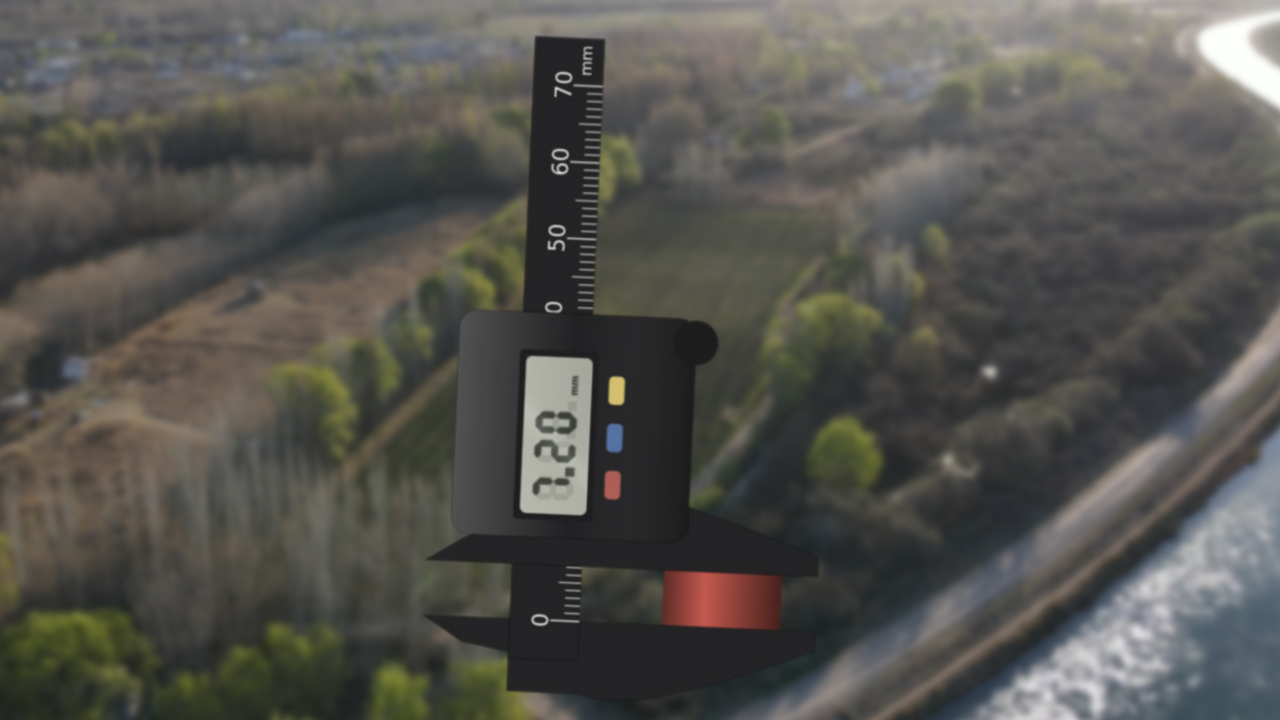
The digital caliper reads 7.20 mm
